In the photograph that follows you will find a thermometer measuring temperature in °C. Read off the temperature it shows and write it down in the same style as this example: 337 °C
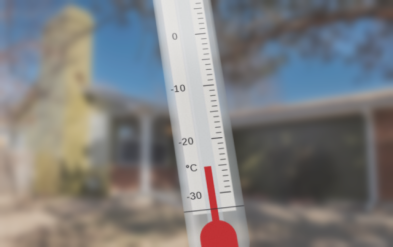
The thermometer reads -25 °C
